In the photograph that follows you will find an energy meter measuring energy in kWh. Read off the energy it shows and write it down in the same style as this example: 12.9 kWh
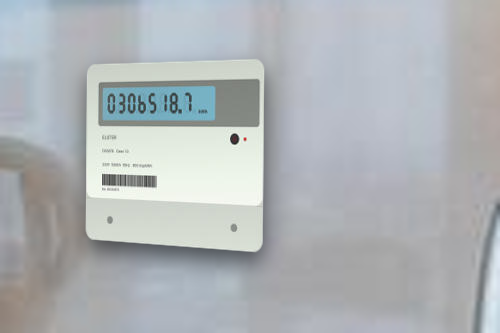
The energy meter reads 306518.7 kWh
